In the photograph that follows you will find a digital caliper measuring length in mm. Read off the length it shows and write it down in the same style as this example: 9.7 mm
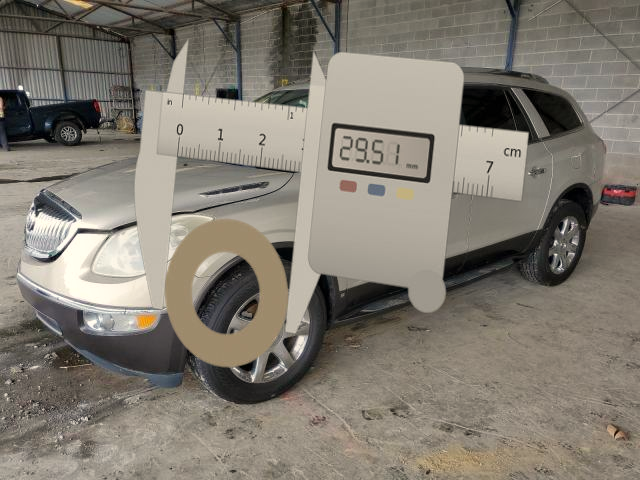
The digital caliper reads 29.51 mm
